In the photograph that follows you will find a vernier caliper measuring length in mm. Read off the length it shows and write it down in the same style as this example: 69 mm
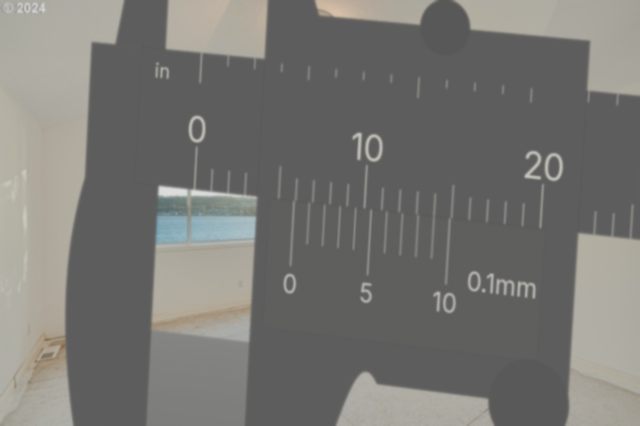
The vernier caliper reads 5.9 mm
